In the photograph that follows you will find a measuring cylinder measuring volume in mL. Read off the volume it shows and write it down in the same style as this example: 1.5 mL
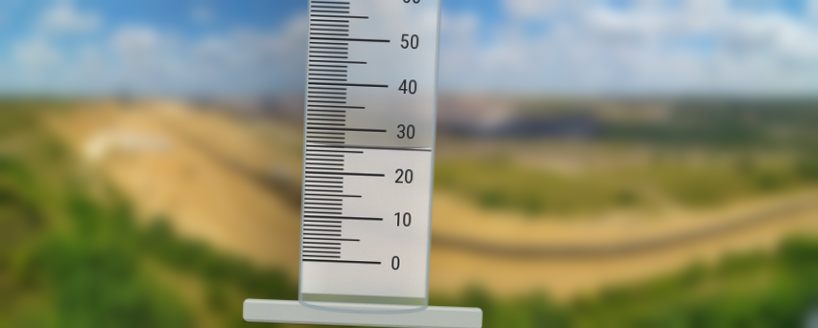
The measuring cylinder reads 26 mL
